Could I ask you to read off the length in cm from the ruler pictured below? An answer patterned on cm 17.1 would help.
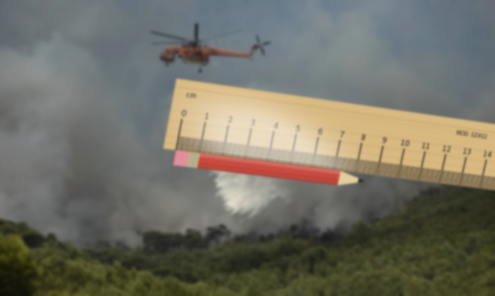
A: cm 8.5
